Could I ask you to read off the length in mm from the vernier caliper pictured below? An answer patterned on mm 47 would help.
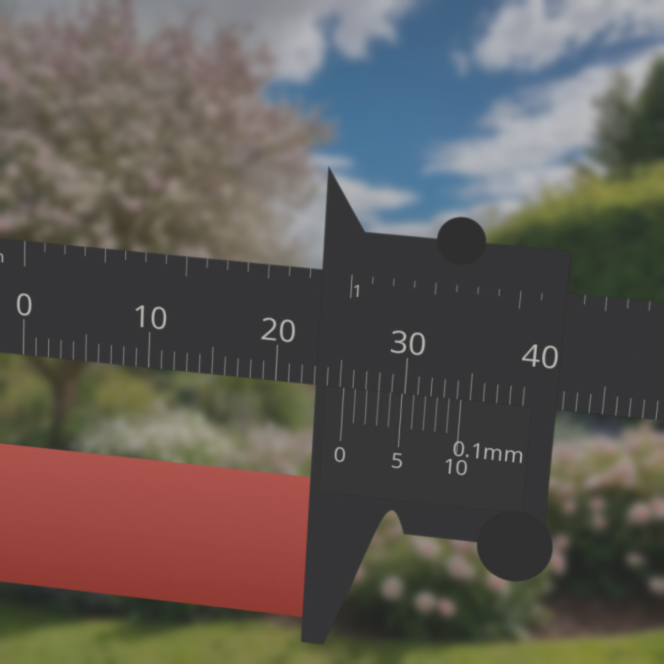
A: mm 25.3
